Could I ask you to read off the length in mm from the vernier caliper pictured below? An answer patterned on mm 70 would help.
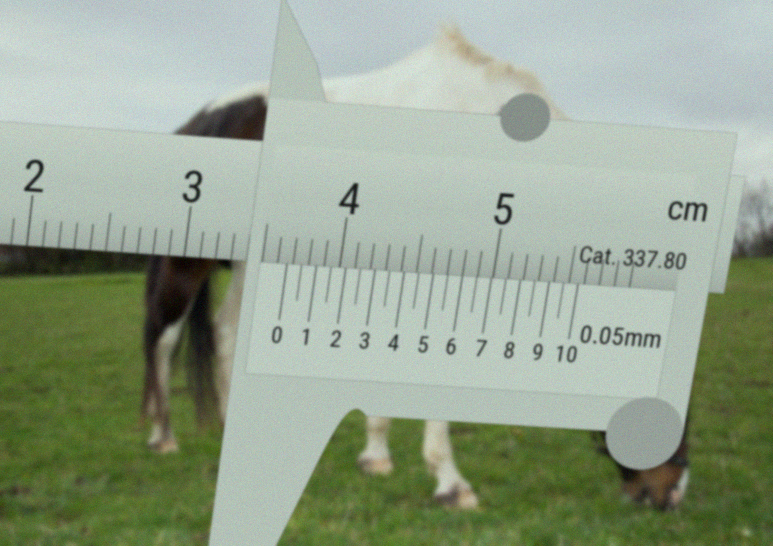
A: mm 36.6
